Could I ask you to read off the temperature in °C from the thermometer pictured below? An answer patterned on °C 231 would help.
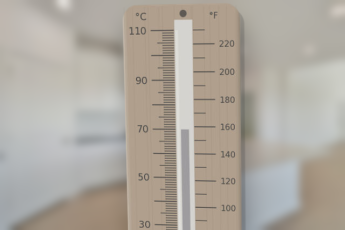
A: °C 70
